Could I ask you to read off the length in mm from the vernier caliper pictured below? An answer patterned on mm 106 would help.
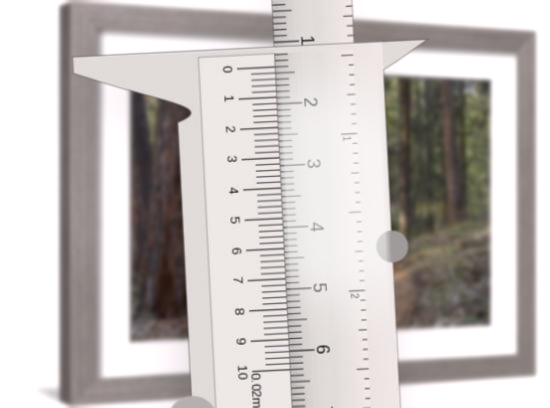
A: mm 14.0
